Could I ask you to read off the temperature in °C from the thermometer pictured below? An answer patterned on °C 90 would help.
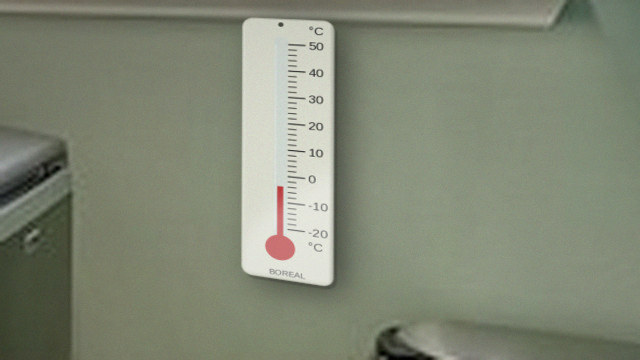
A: °C -4
